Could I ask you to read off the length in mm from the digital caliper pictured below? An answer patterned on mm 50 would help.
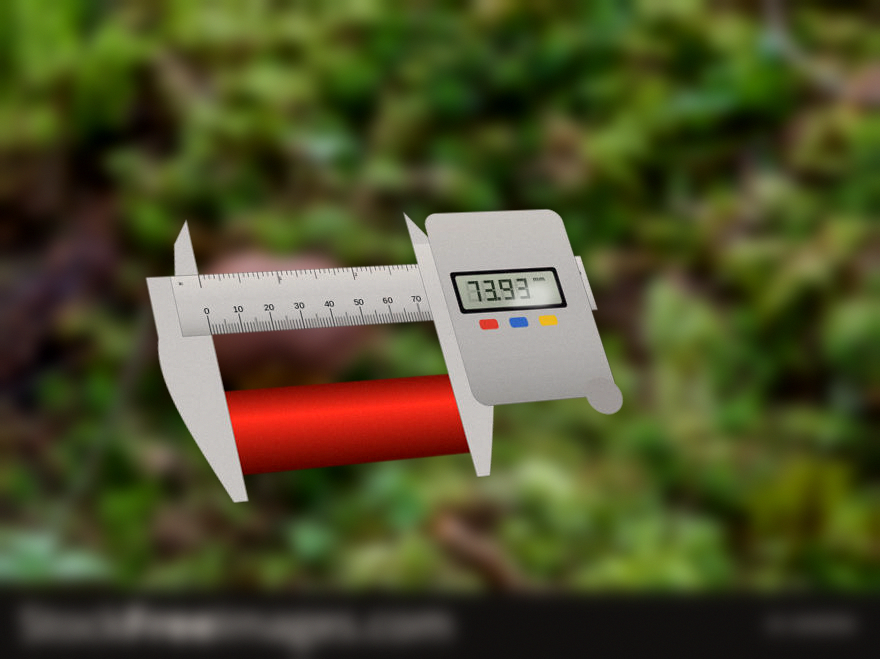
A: mm 73.93
